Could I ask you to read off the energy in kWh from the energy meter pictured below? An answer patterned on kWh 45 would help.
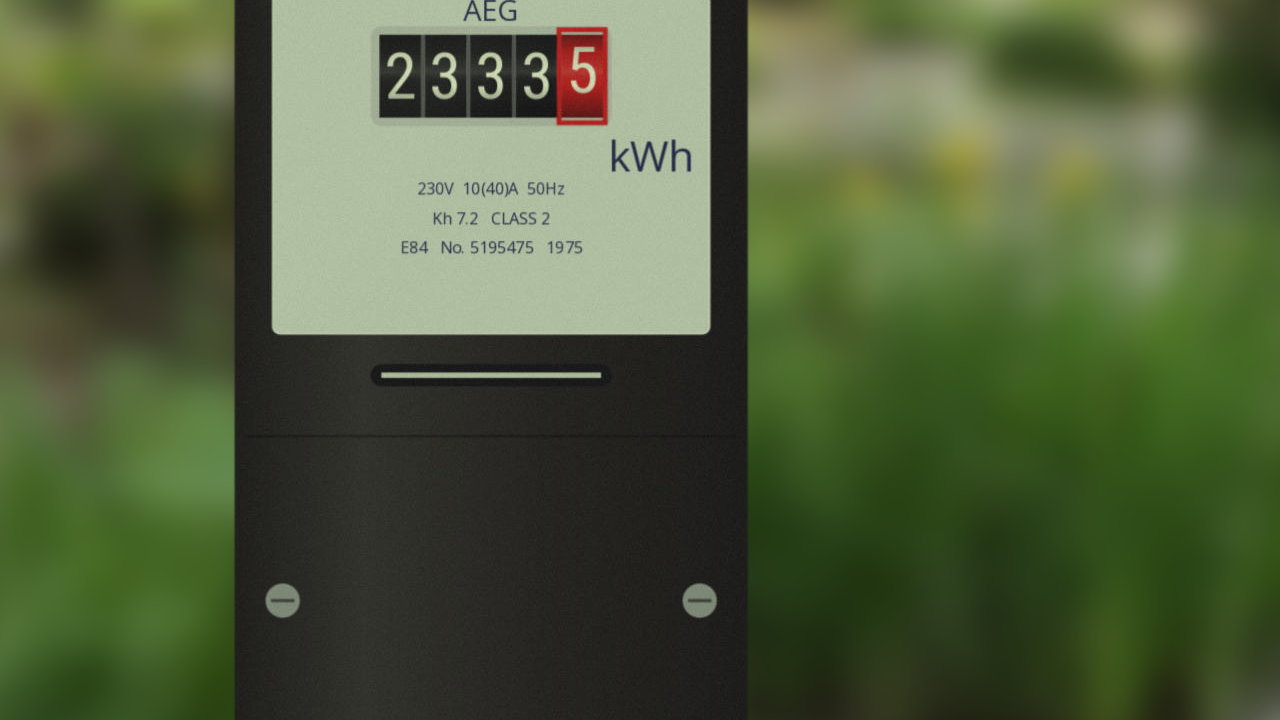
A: kWh 2333.5
